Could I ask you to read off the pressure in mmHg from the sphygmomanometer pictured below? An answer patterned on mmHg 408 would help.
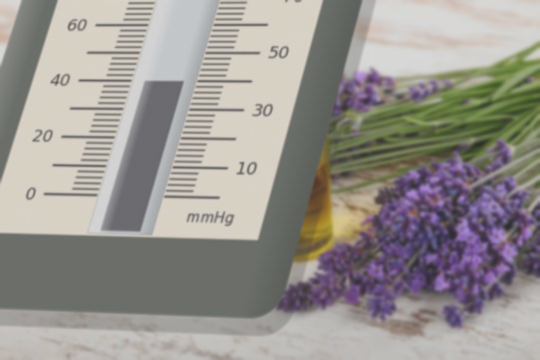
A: mmHg 40
